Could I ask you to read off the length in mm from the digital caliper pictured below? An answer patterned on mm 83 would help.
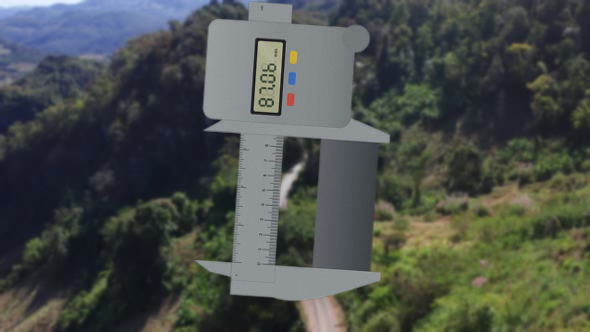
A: mm 87.06
